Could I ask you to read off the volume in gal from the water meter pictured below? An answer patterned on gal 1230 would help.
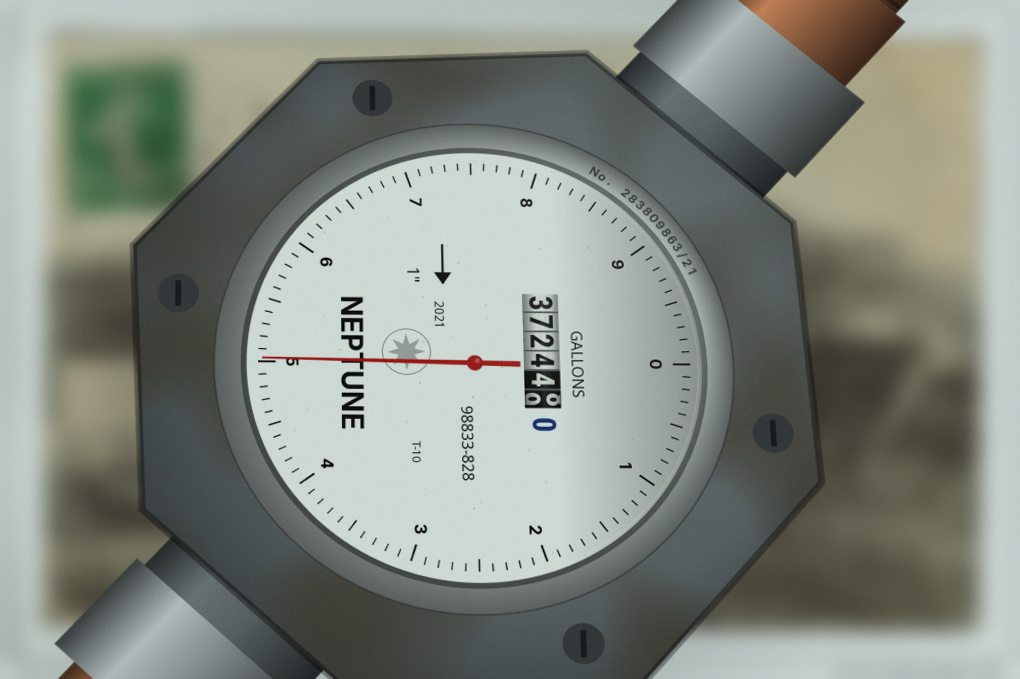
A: gal 3724485.0
